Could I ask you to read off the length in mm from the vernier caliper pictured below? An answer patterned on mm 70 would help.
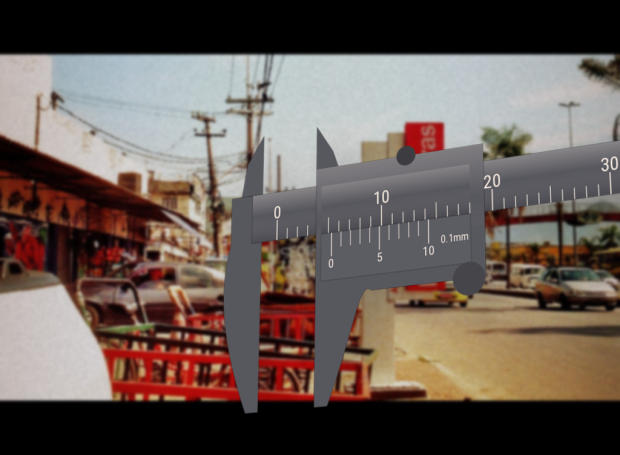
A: mm 5.3
